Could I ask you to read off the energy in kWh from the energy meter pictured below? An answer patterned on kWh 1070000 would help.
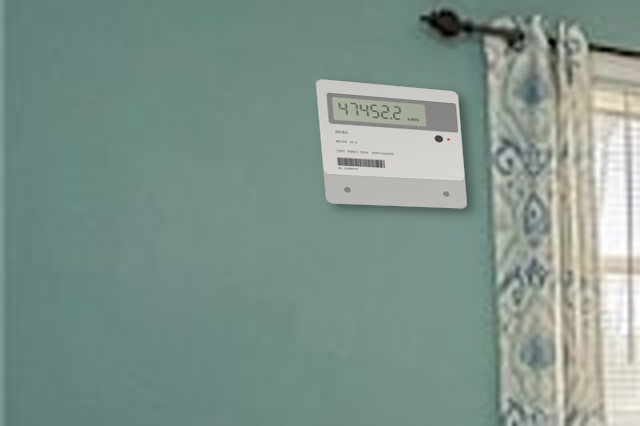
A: kWh 47452.2
